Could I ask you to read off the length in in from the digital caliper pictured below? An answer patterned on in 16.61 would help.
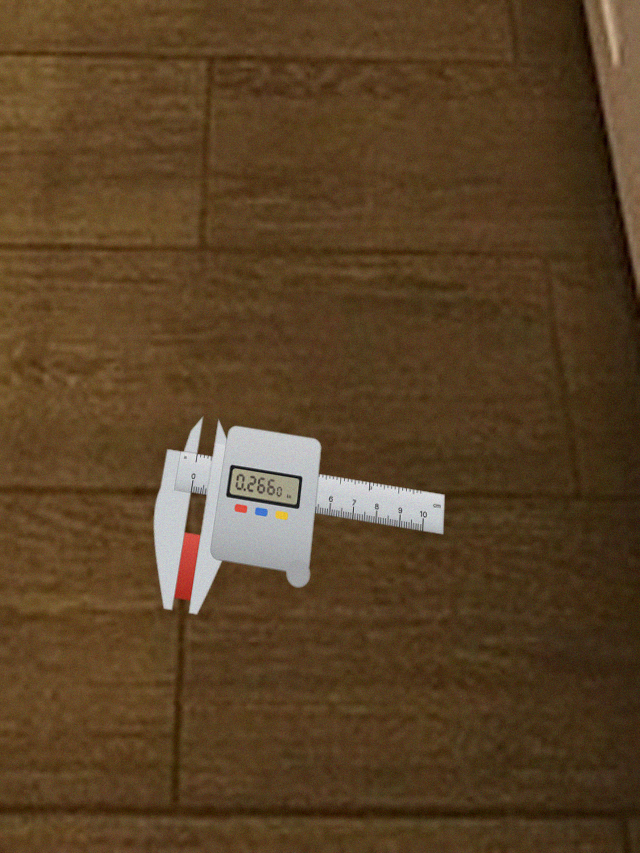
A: in 0.2660
